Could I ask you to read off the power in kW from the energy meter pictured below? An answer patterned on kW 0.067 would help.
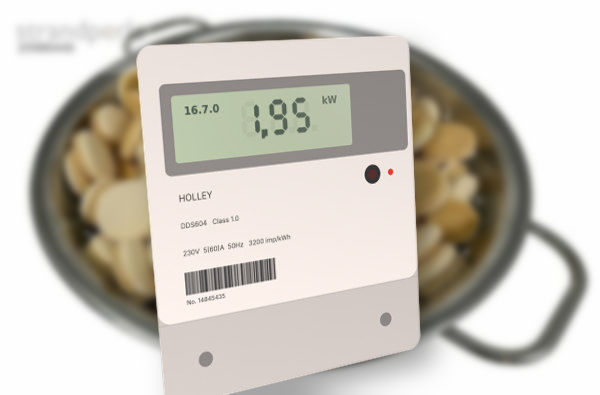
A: kW 1.95
